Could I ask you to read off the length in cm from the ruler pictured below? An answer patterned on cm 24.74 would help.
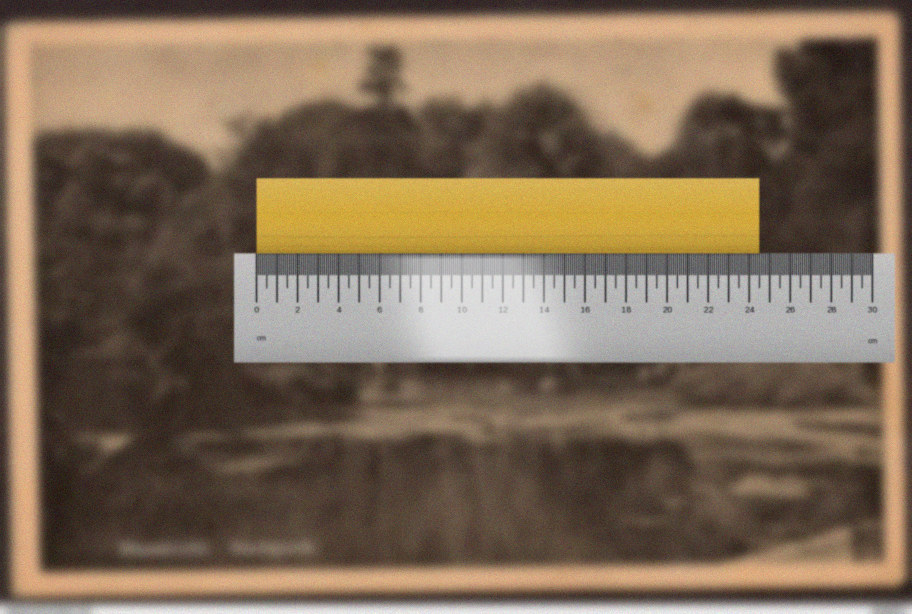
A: cm 24.5
